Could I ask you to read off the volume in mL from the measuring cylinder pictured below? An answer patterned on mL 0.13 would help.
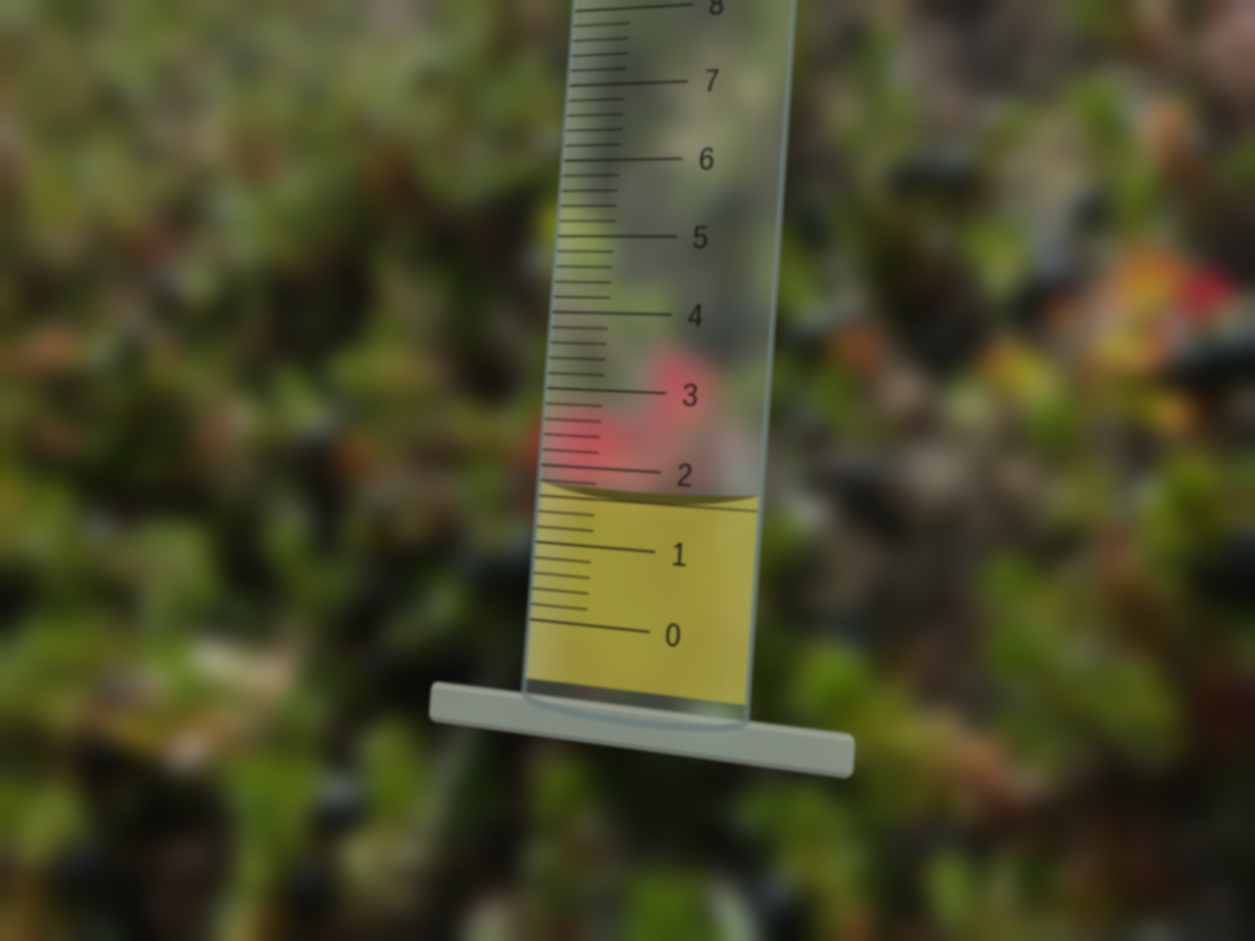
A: mL 1.6
